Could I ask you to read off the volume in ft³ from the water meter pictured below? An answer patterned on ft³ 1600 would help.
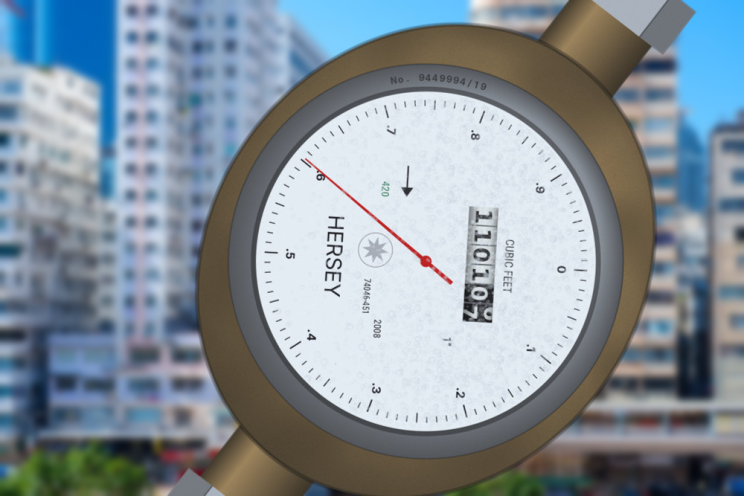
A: ft³ 110106.60
